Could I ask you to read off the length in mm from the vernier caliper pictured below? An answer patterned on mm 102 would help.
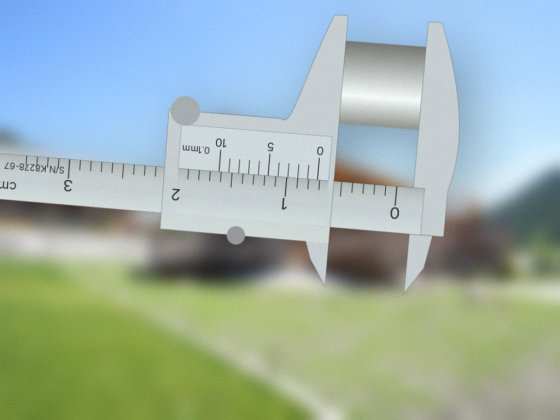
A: mm 7.2
